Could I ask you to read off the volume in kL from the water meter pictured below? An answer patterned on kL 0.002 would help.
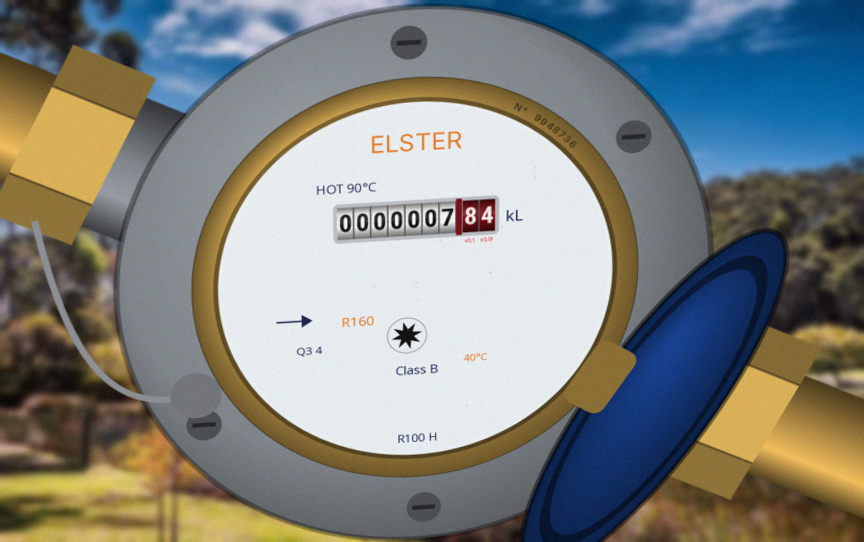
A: kL 7.84
